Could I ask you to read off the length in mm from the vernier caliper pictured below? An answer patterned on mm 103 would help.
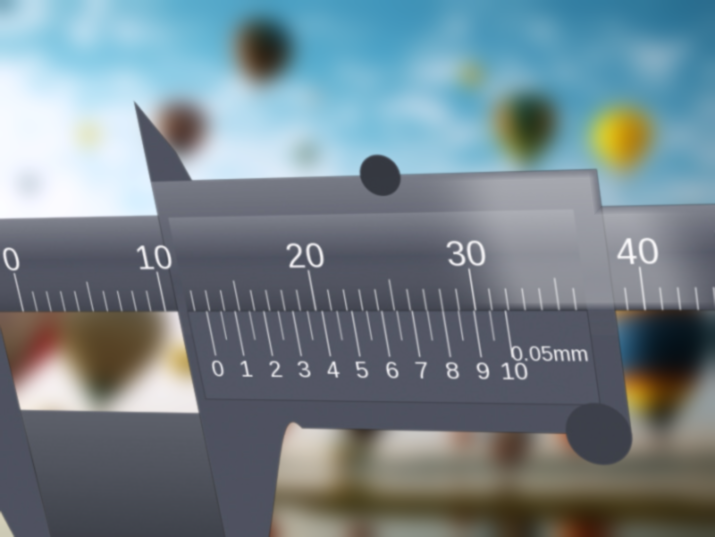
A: mm 12.8
